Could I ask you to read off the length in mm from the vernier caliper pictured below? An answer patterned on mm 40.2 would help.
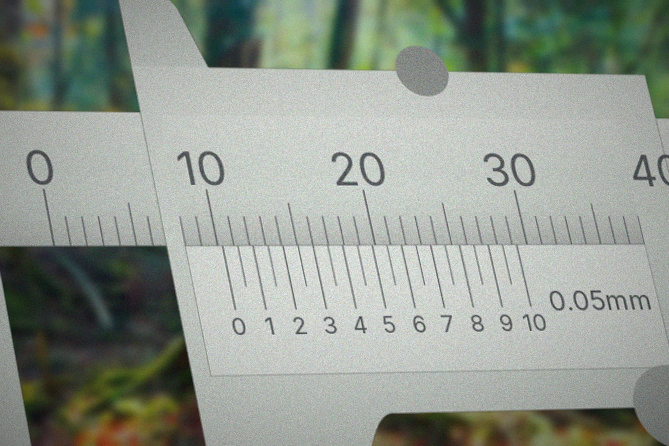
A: mm 10.3
